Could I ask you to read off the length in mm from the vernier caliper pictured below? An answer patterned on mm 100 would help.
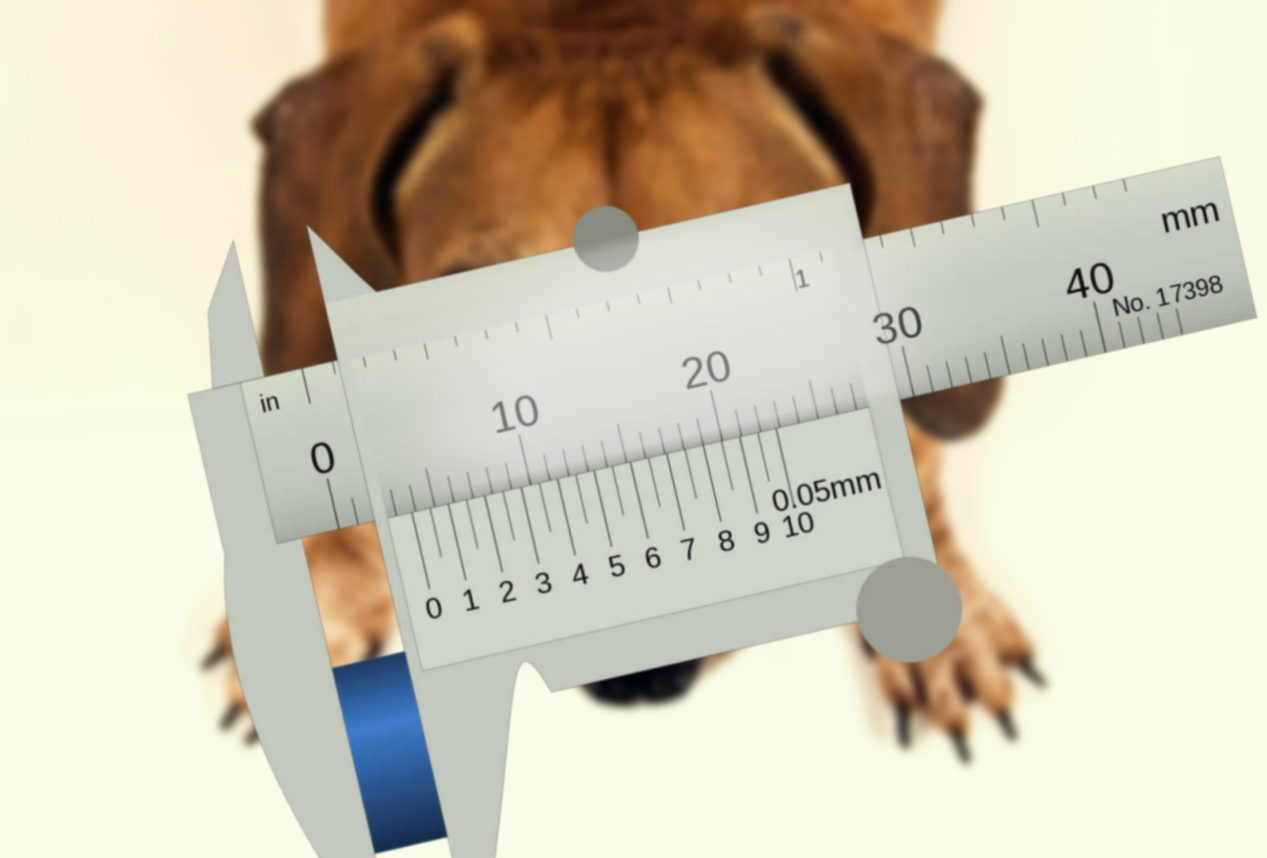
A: mm 3.8
